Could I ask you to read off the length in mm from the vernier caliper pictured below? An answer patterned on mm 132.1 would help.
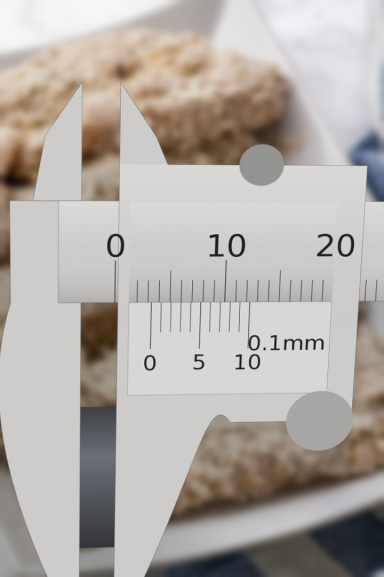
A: mm 3.3
